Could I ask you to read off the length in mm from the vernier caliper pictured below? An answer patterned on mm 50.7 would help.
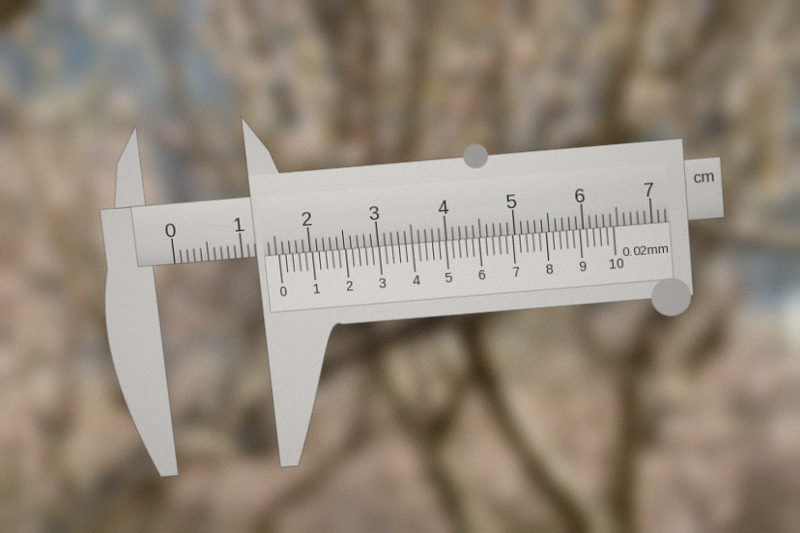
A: mm 15.4
